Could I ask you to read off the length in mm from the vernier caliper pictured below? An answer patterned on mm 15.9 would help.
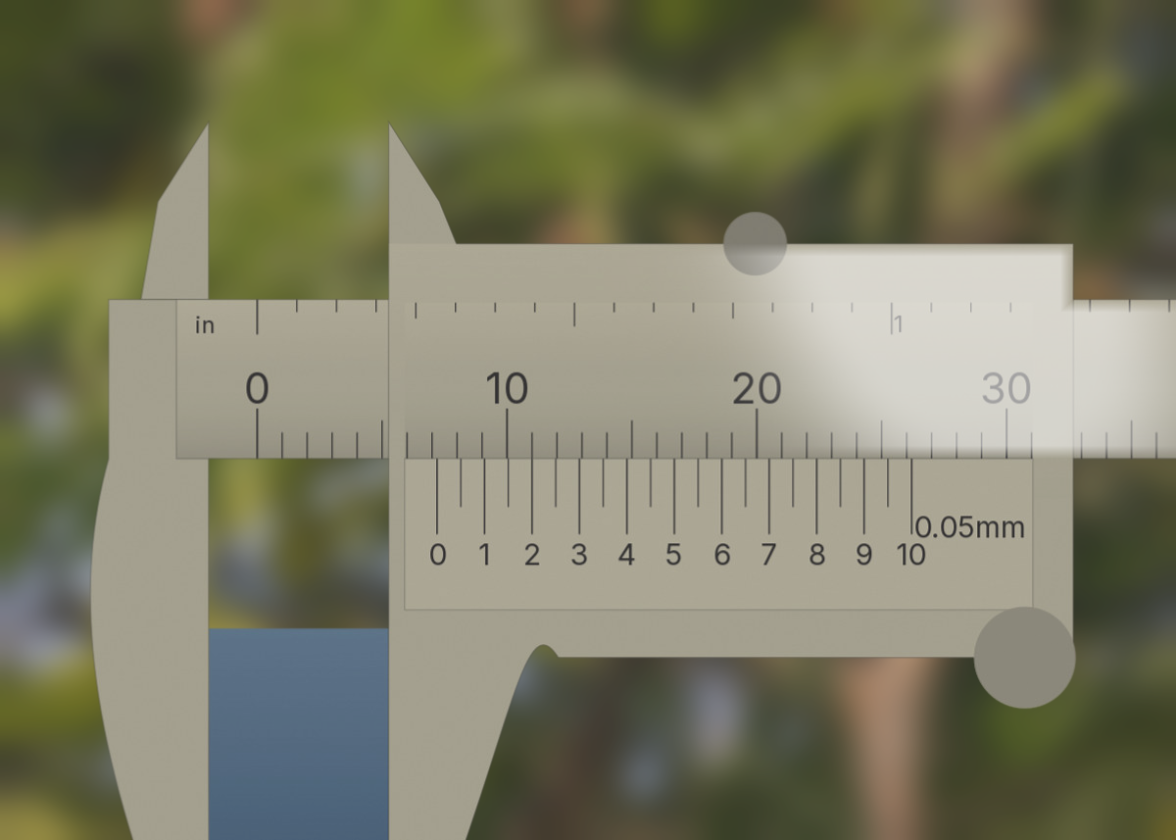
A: mm 7.20
